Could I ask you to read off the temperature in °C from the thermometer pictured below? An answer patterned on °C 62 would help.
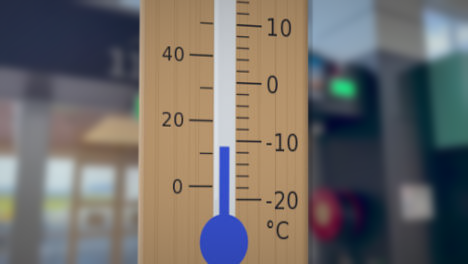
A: °C -11
